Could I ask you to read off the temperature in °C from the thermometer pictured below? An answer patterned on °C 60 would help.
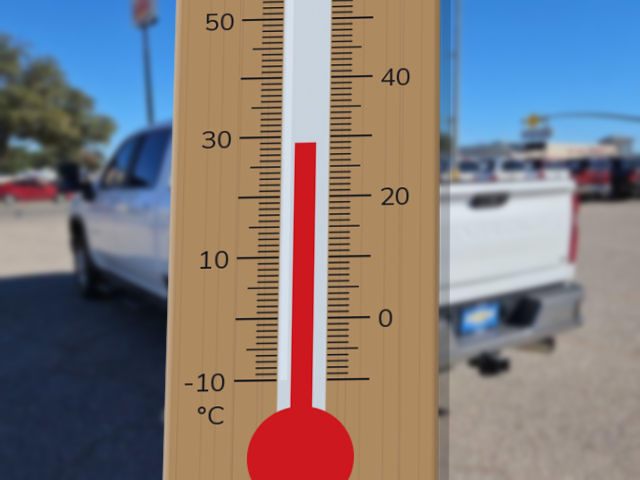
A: °C 29
